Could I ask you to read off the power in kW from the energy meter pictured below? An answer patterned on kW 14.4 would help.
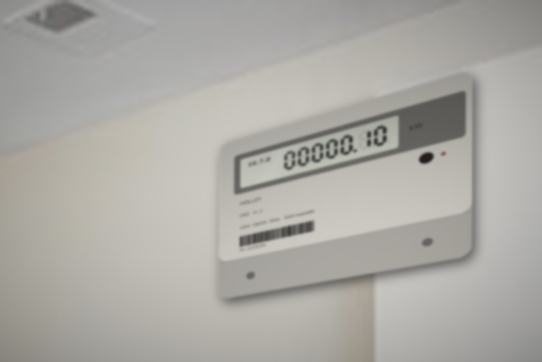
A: kW 0.10
